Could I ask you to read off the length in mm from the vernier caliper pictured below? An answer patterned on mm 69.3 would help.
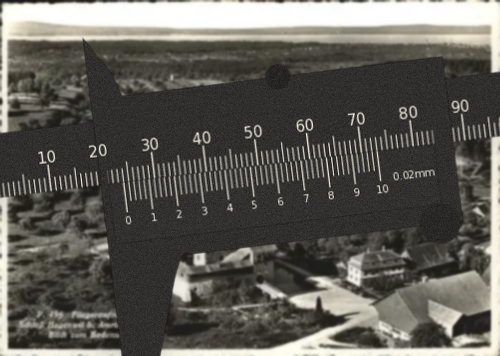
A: mm 24.0
